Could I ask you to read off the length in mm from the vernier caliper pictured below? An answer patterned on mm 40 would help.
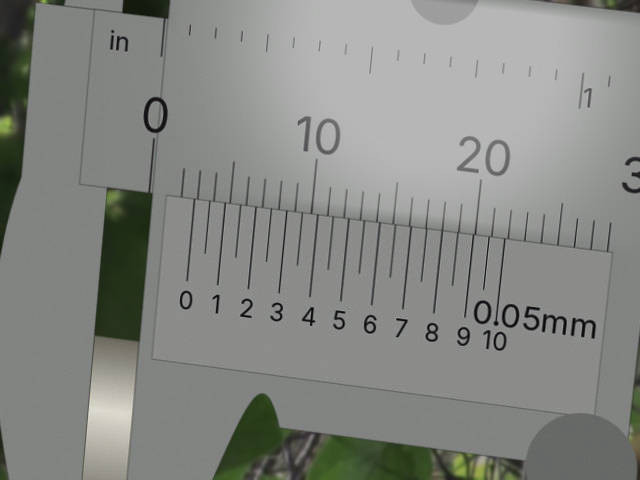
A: mm 2.8
